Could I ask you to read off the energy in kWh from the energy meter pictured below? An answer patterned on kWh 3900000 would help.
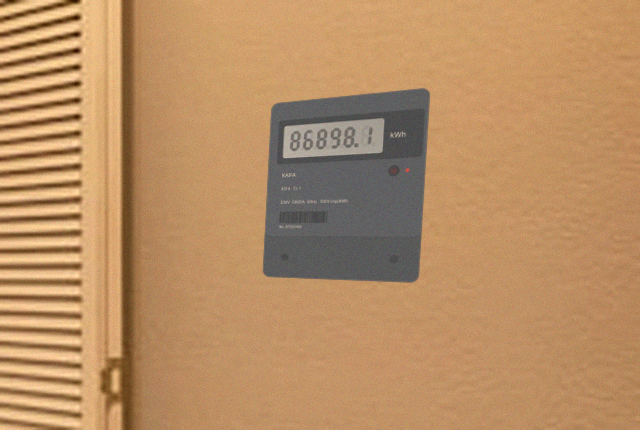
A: kWh 86898.1
